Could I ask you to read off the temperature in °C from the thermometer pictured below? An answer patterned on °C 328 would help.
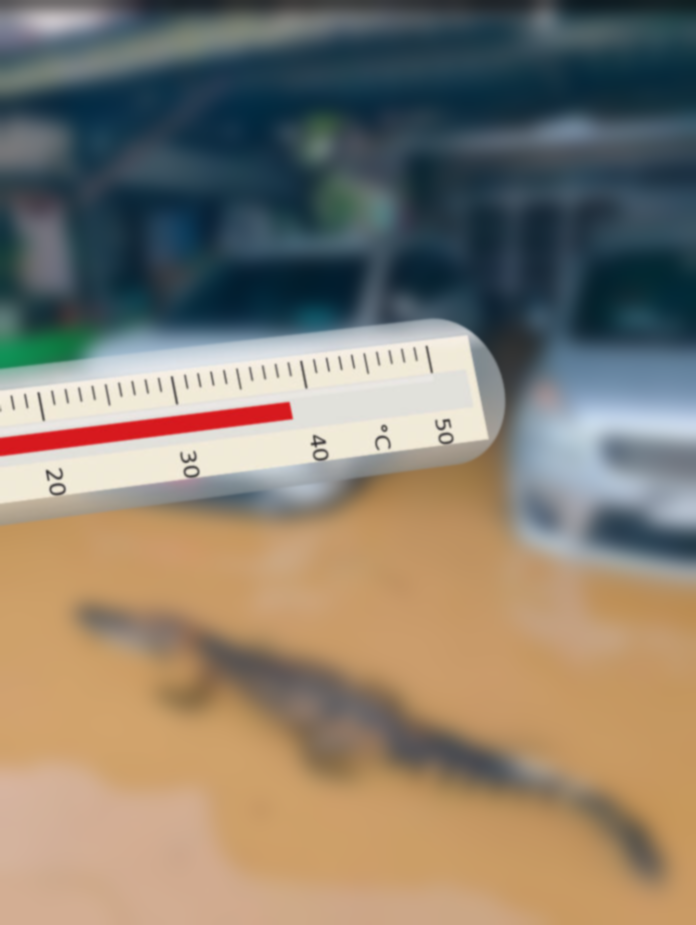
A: °C 38.5
